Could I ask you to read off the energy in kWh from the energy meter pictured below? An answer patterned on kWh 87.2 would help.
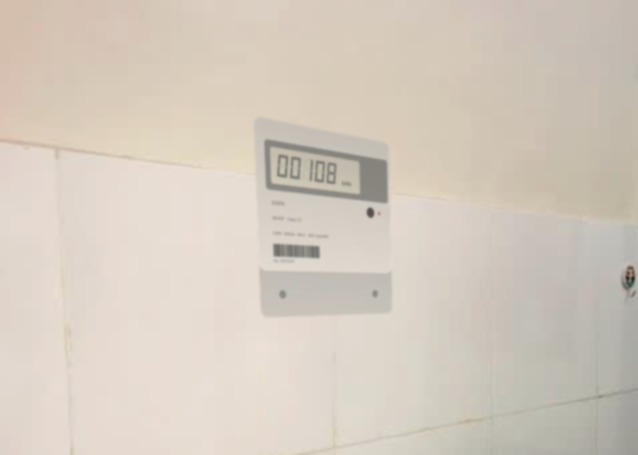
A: kWh 108
